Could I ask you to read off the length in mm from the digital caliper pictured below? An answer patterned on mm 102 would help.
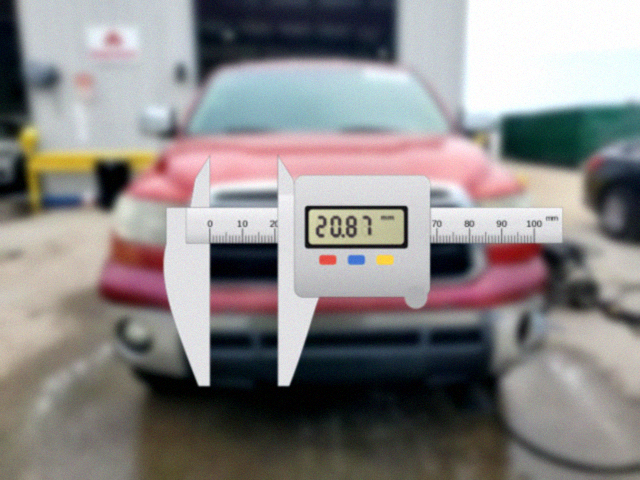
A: mm 20.87
